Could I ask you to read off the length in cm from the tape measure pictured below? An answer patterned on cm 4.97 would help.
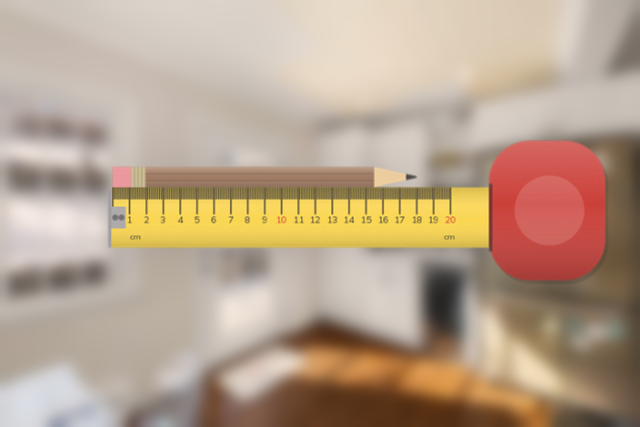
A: cm 18
